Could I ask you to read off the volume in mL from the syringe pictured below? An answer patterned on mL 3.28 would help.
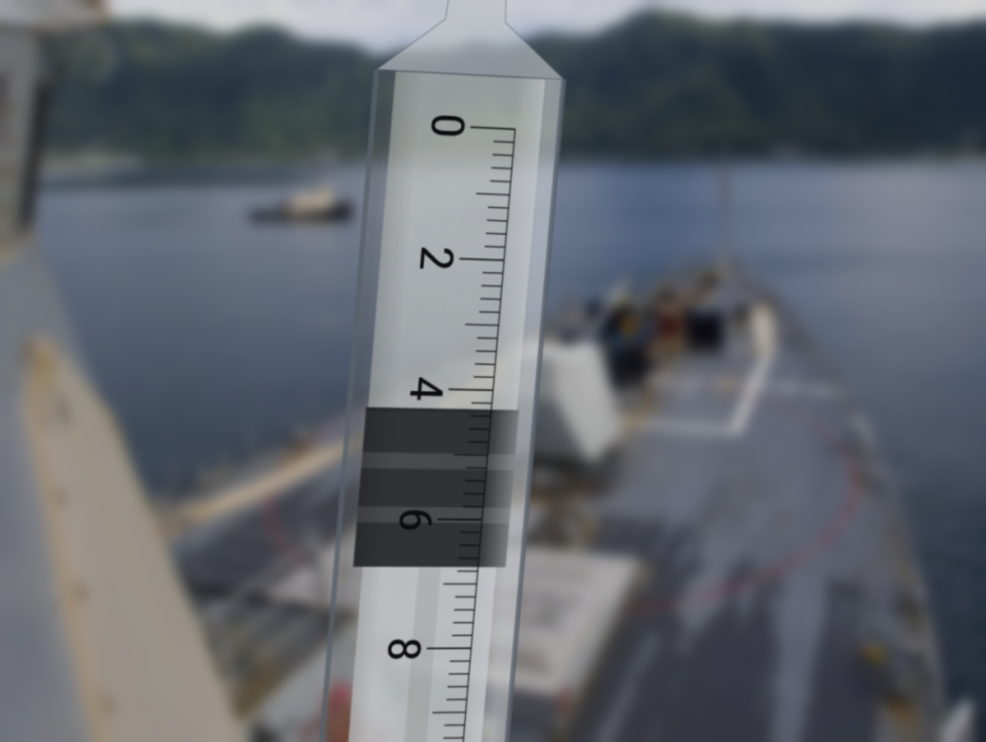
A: mL 4.3
